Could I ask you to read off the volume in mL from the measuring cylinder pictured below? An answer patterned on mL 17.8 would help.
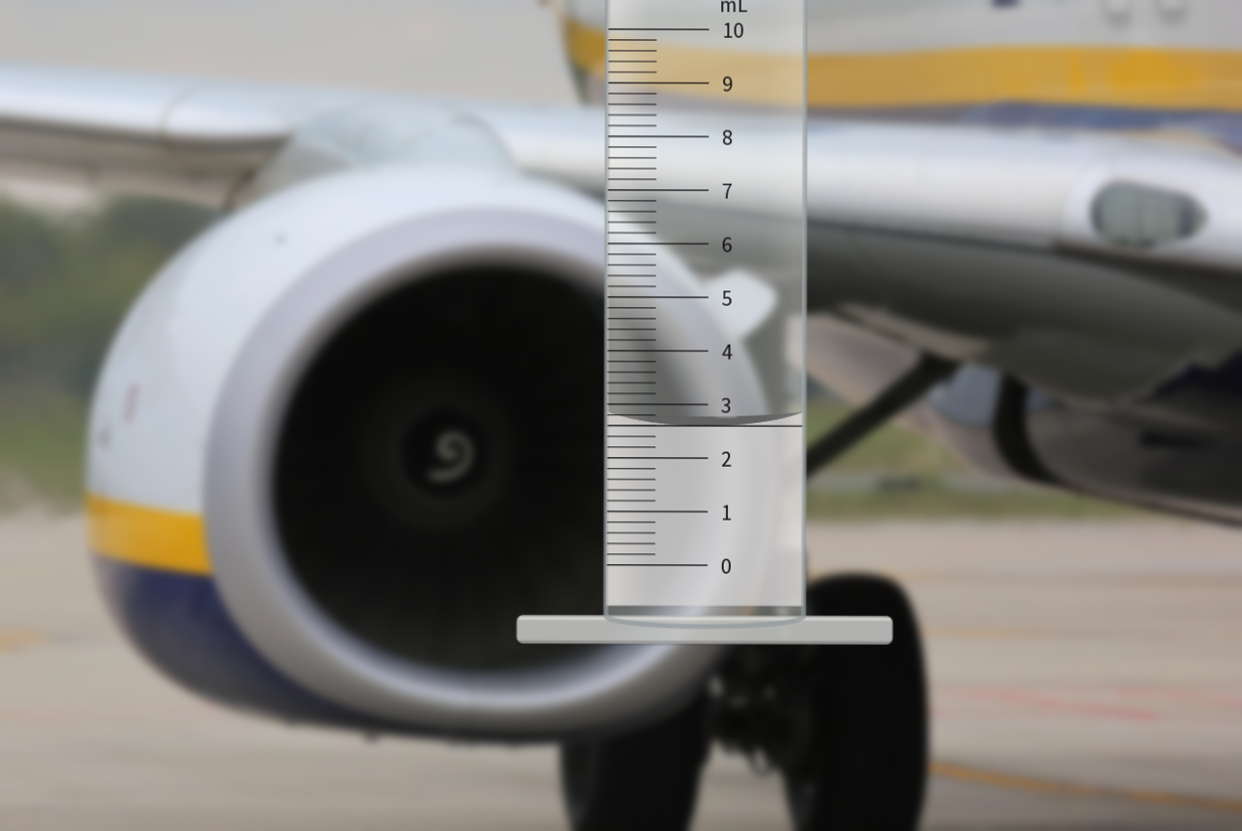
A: mL 2.6
